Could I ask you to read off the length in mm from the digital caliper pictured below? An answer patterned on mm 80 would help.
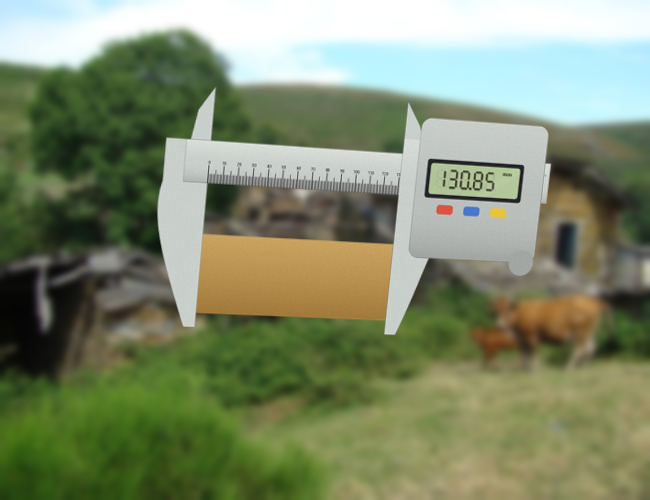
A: mm 130.85
